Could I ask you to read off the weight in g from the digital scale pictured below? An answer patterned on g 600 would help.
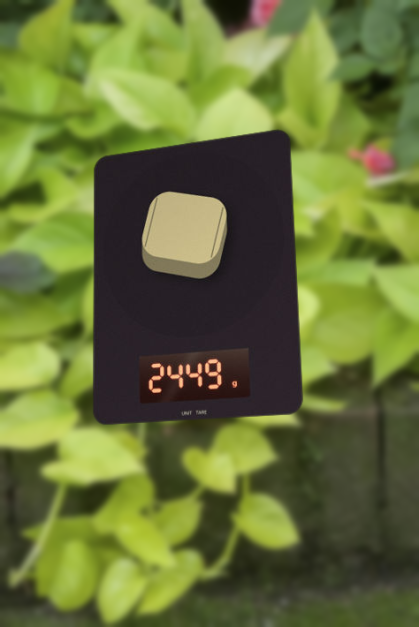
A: g 2449
